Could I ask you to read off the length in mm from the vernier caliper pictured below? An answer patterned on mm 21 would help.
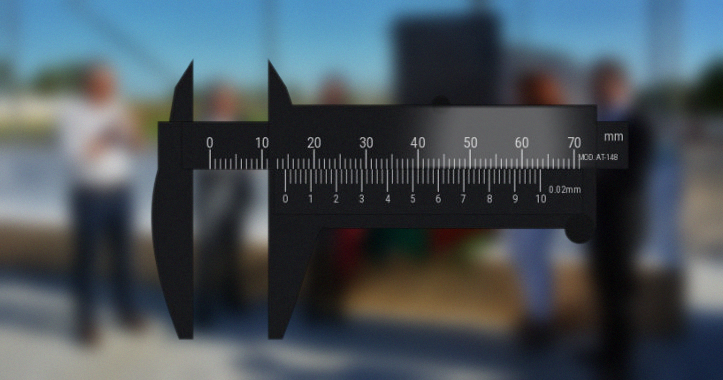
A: mm 14.5
